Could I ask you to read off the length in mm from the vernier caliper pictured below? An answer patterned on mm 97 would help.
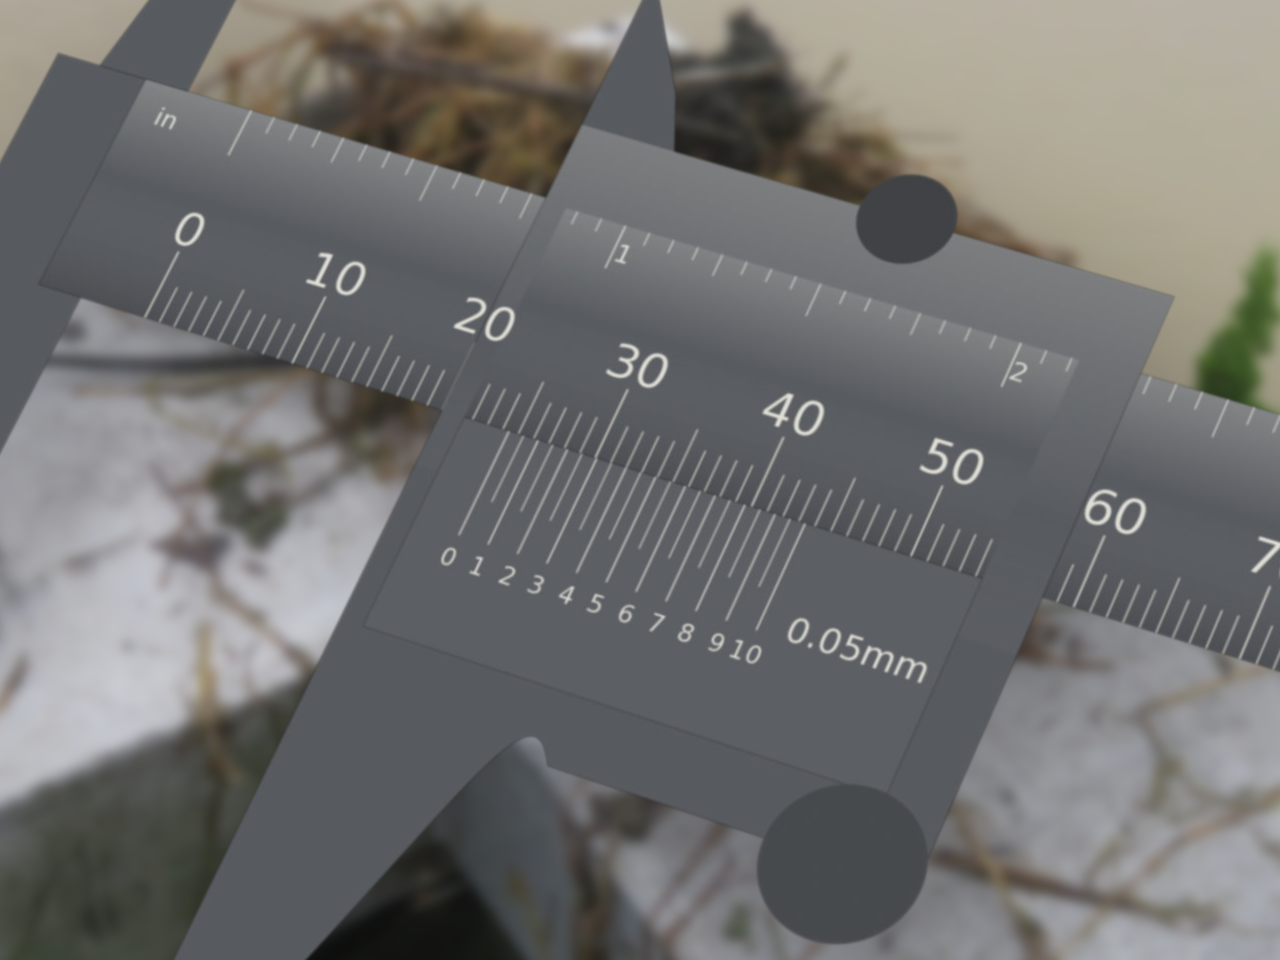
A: mm 24.4
